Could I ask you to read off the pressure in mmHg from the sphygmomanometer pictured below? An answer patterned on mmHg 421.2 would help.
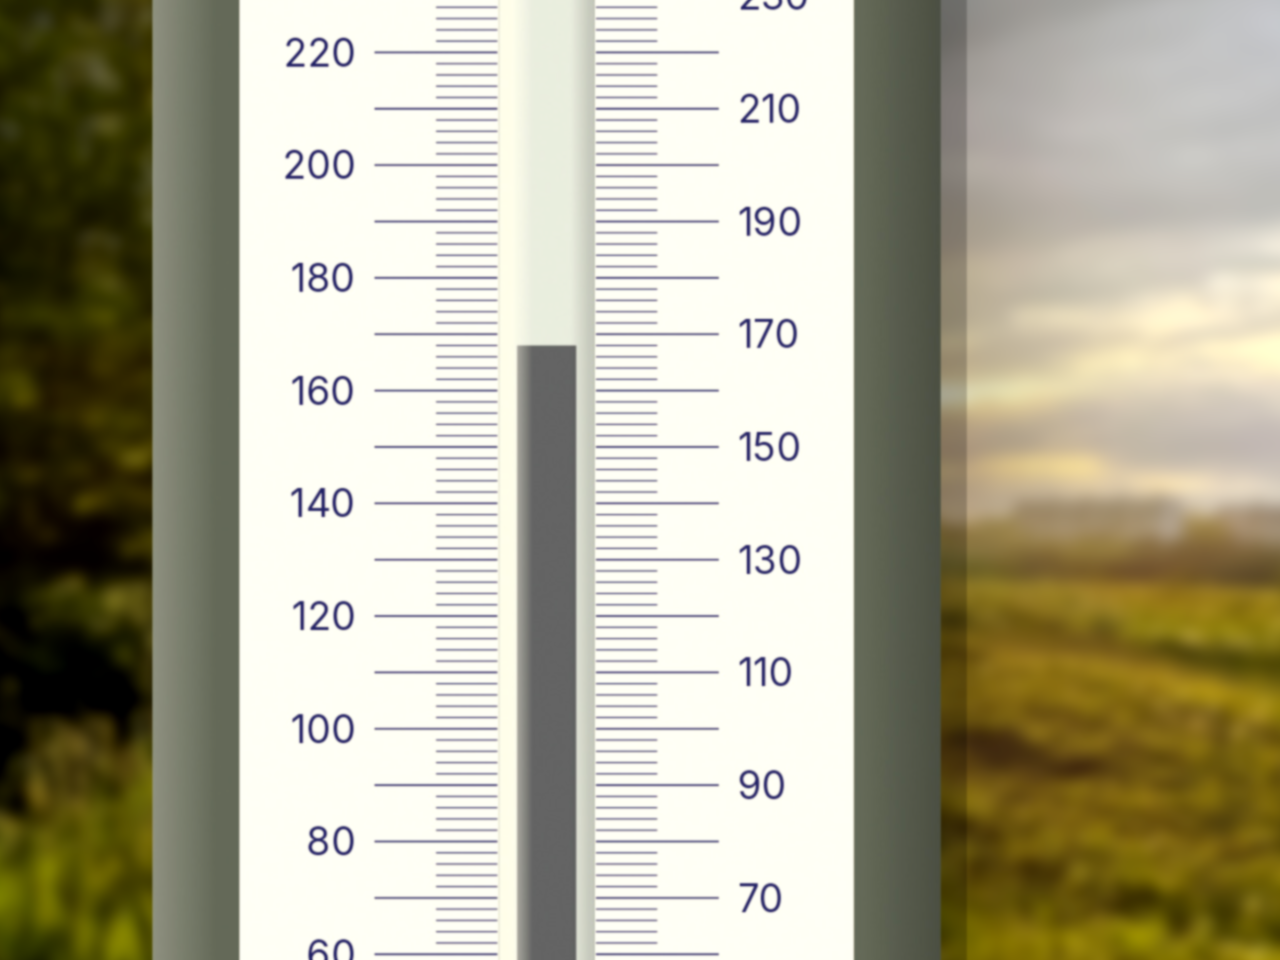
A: mmHg 168
